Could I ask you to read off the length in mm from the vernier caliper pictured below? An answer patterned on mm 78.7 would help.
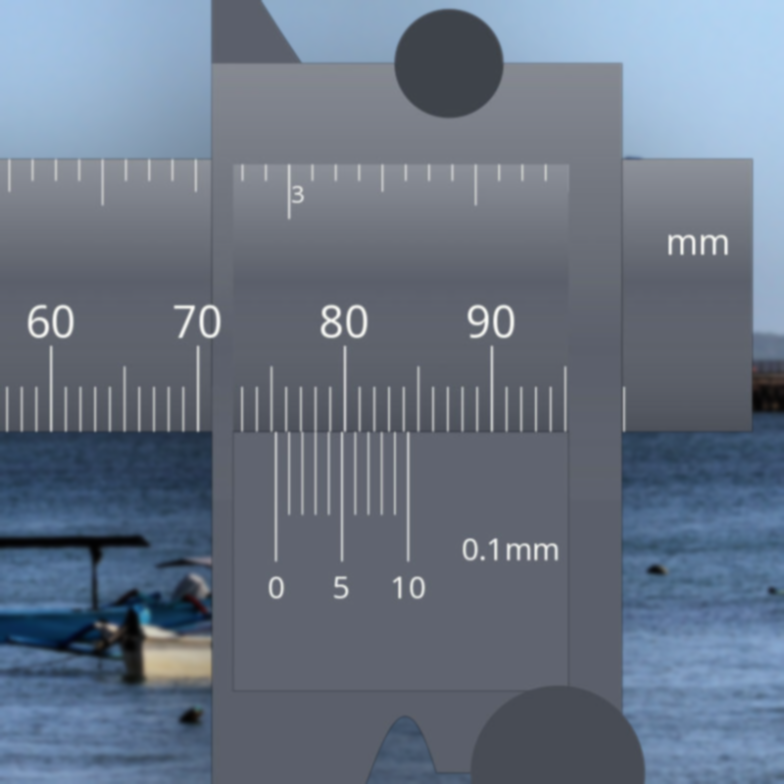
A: mm 75.3
